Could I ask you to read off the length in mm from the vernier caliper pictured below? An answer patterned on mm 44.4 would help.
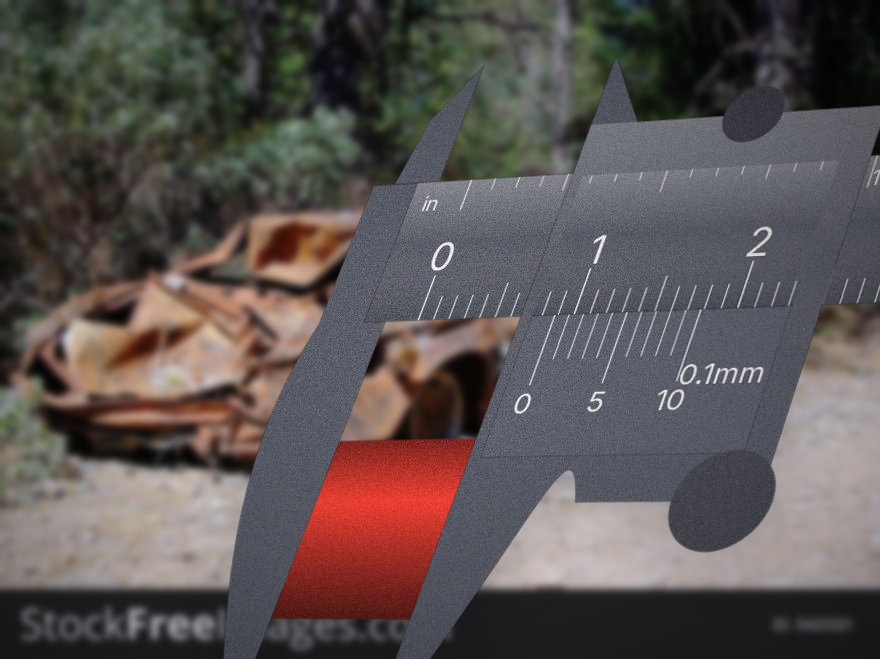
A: mm 8.8
